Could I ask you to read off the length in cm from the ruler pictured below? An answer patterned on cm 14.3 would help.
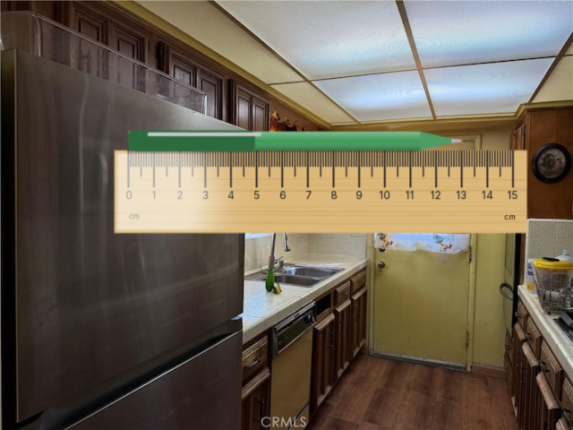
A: cm 13
